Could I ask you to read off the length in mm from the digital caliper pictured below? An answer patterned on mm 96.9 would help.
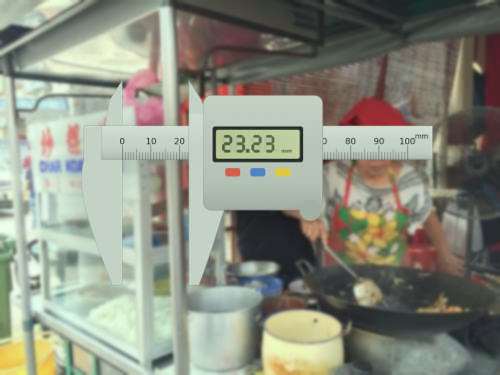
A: mm 23.23
